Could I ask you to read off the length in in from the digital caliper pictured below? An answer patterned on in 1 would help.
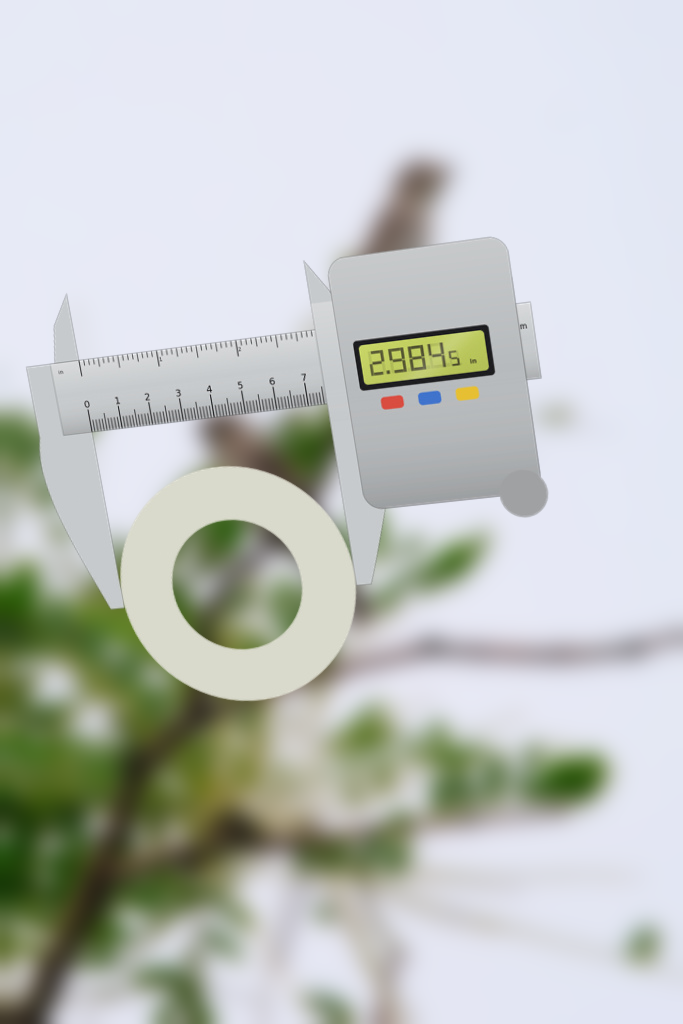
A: in 2.9845
